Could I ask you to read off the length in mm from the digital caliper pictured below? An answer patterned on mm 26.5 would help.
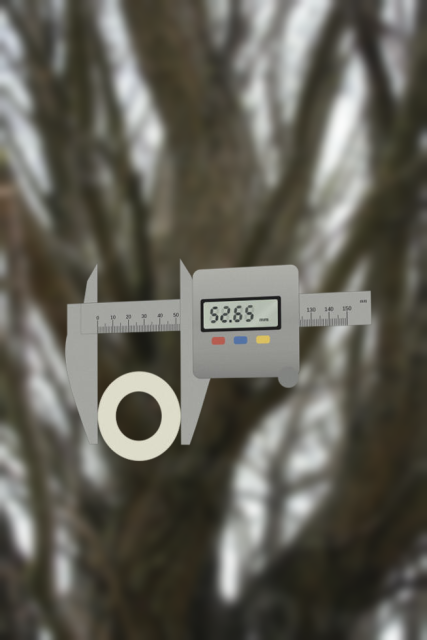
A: mm 52.65
